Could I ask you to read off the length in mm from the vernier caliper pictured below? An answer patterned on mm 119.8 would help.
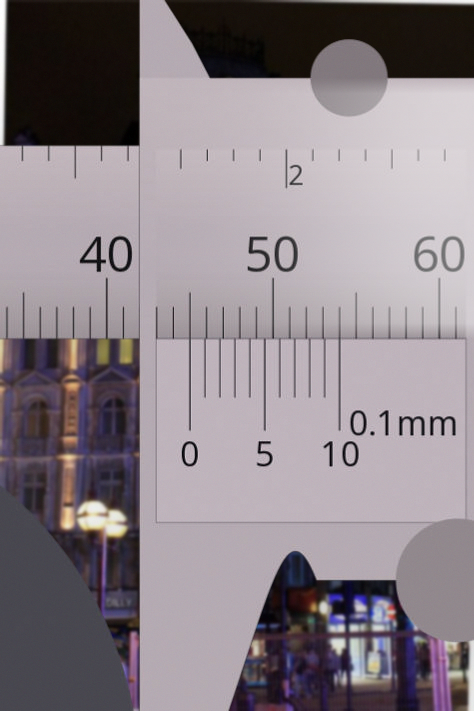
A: mm 45.0
